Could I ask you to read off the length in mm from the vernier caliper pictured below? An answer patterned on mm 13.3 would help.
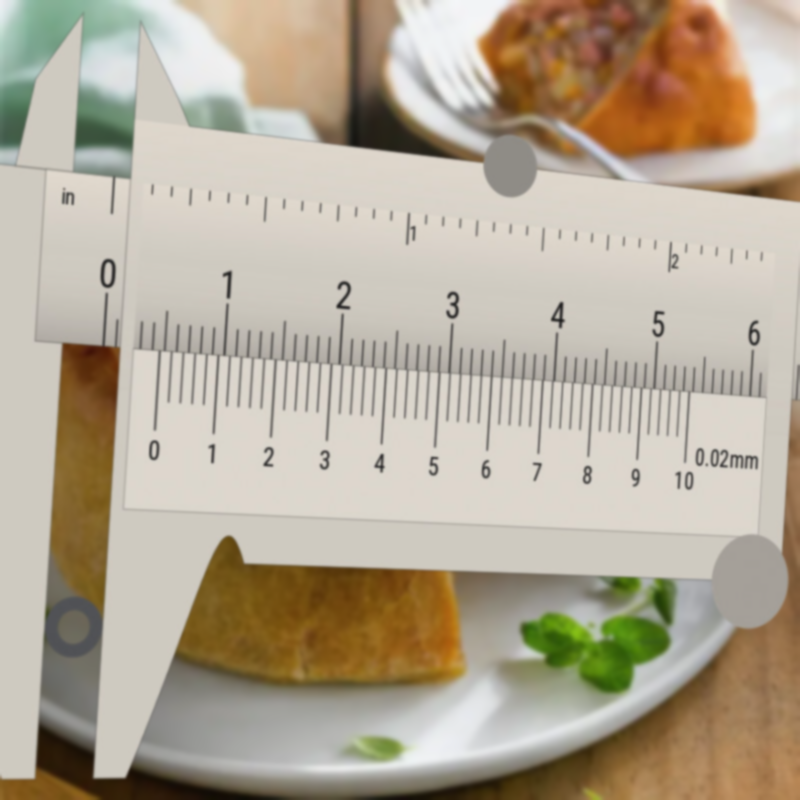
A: mm 4.6
